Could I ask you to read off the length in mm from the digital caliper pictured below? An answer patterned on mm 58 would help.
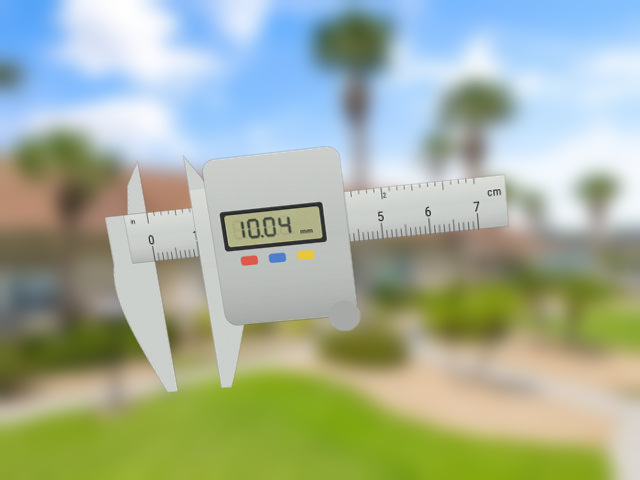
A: mm 10.04
